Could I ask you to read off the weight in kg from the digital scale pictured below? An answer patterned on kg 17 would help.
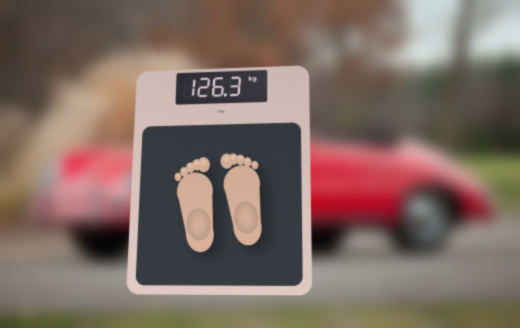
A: kg 126.3
